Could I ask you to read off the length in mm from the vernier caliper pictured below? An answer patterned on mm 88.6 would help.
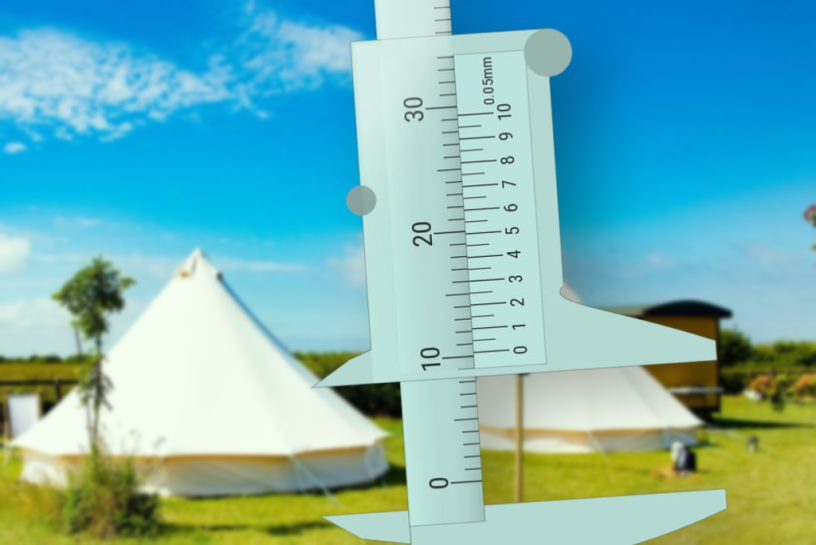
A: mm 10.3
